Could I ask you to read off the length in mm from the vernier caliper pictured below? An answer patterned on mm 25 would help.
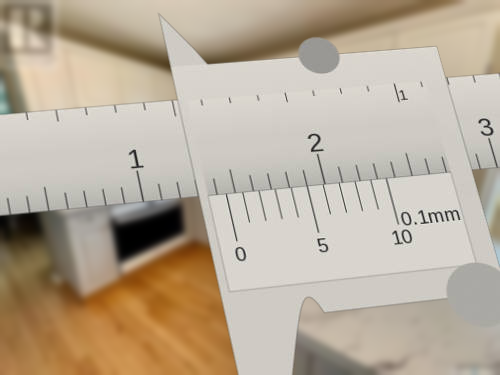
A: mm 14.5
